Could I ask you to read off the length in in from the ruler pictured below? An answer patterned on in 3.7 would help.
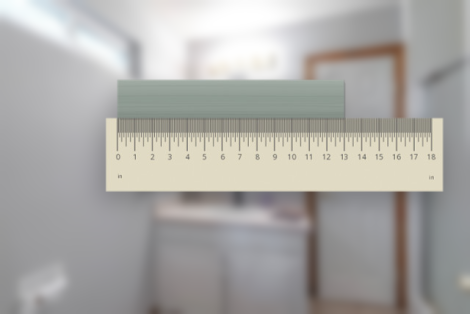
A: in 13
